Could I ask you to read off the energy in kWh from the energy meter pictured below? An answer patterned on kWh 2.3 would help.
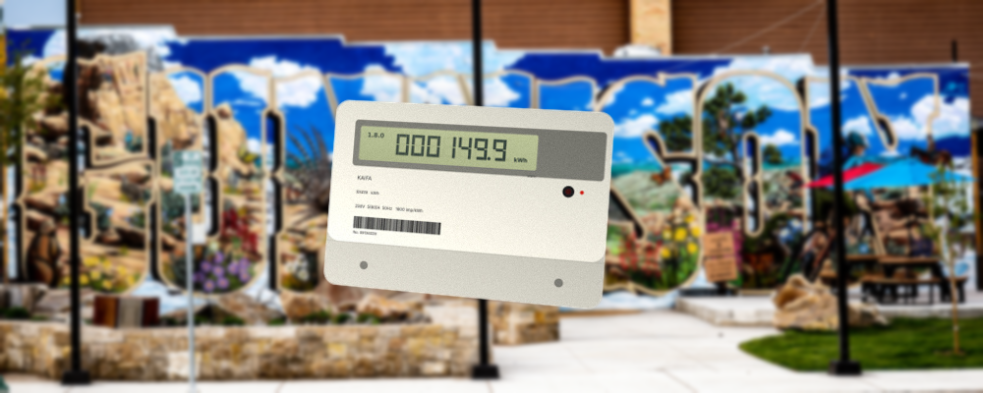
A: kWh 149.9
